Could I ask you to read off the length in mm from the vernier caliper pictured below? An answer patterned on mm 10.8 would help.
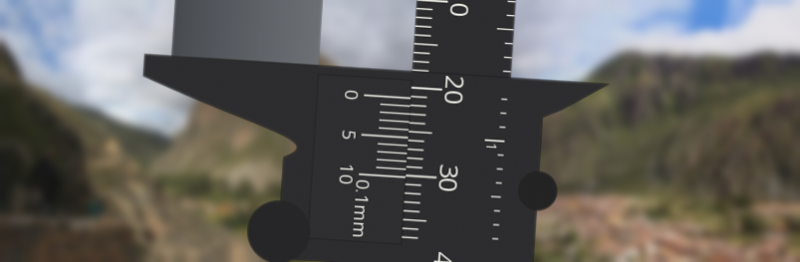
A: mm 21.2
